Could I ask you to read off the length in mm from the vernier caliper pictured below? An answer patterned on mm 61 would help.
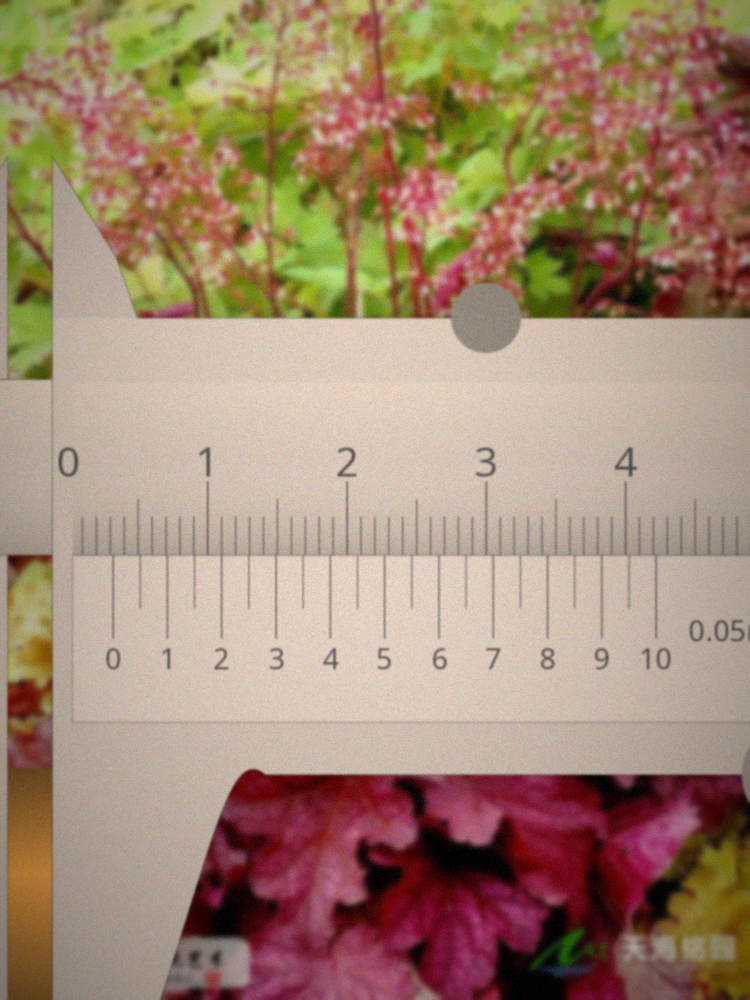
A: mm 3.2
